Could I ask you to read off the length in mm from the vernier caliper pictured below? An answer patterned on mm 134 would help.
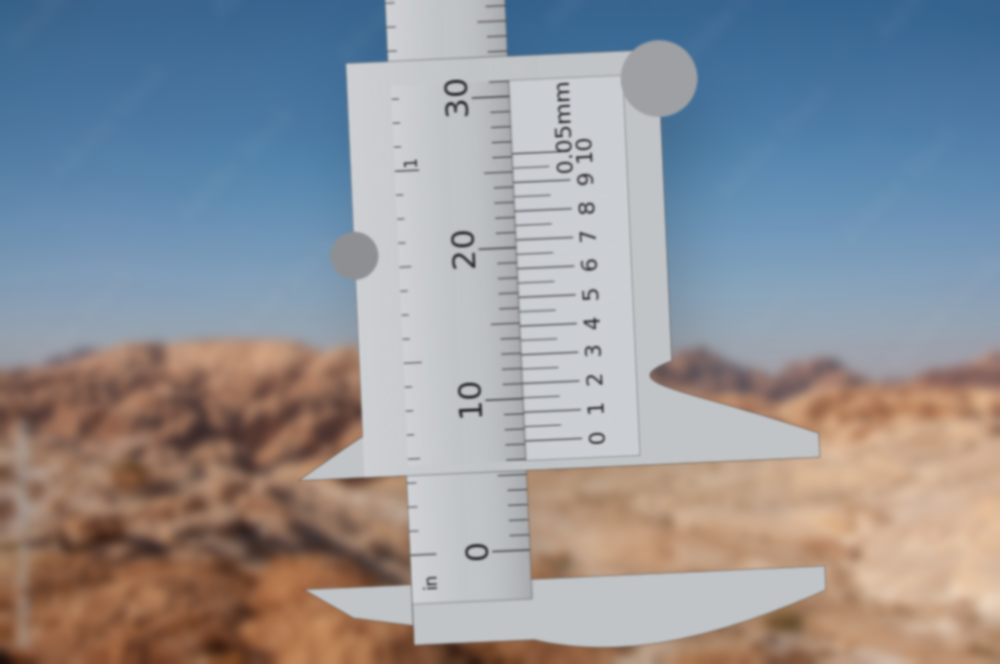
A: mm 7.2
